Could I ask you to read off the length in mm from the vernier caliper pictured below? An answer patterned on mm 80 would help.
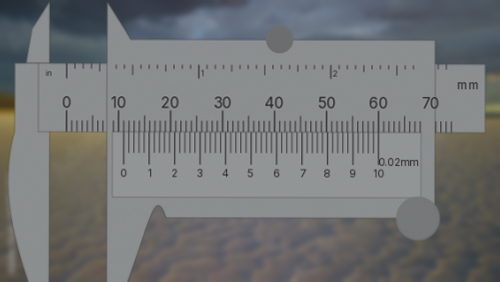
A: mm 11.0
